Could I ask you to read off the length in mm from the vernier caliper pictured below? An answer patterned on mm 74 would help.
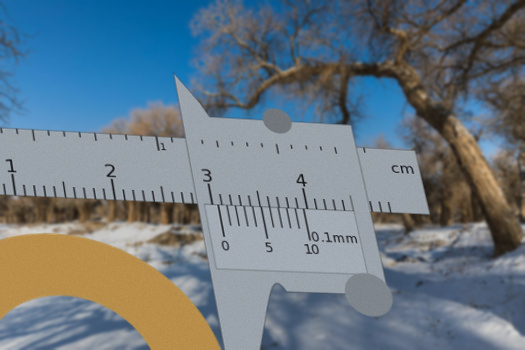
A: mm 30.6
